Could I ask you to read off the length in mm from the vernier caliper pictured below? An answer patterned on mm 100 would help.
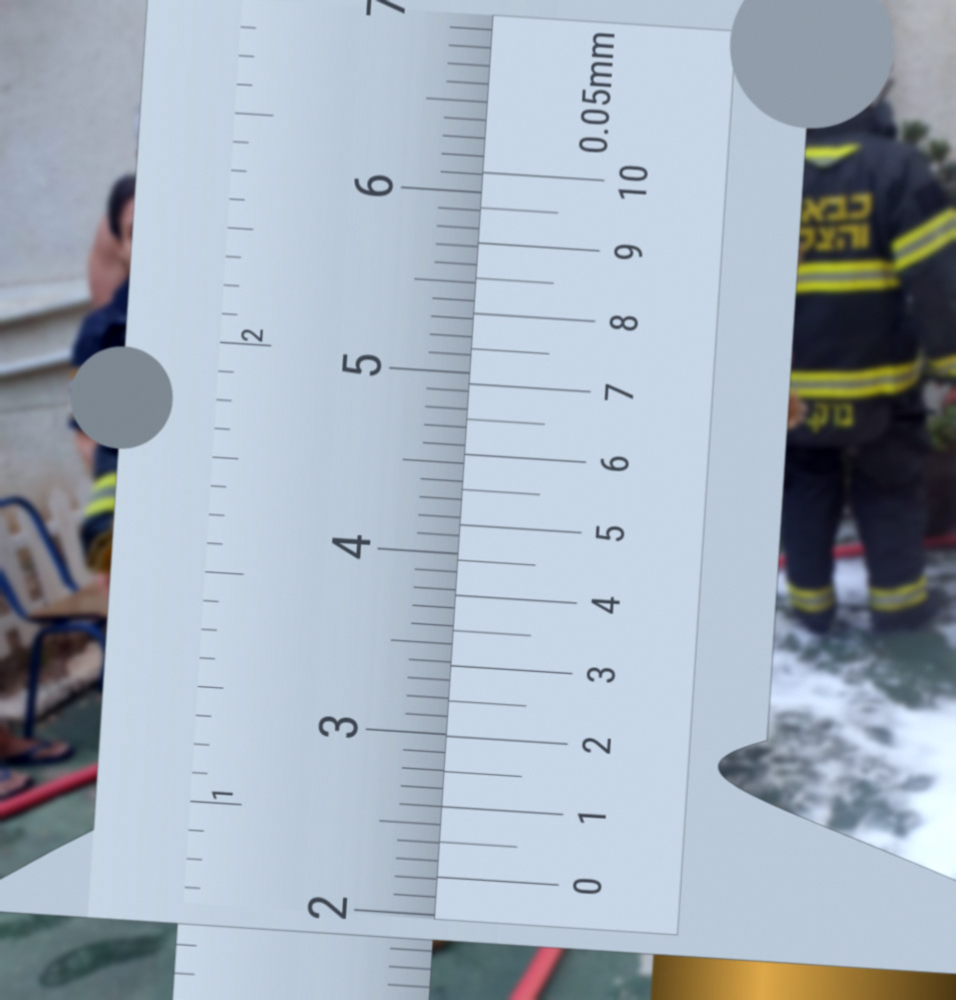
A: mm 22.1
